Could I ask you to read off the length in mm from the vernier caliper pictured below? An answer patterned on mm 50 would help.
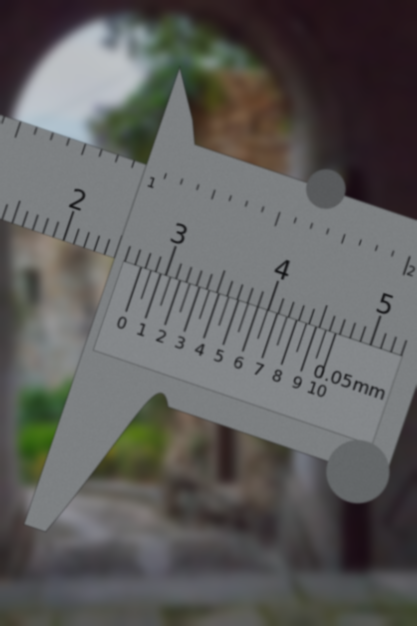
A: mm 27.6
